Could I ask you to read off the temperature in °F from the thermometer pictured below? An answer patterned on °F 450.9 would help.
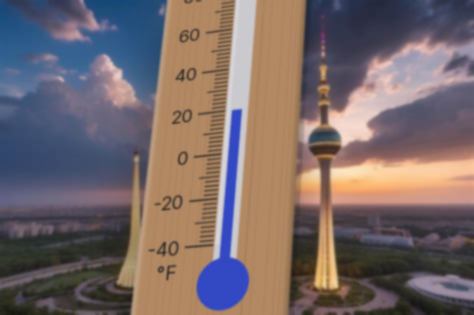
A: °F 20
